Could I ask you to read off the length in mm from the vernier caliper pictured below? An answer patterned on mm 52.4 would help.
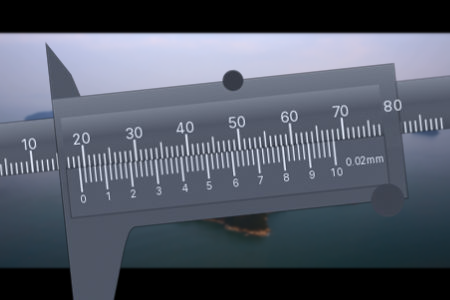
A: mm 19.0
